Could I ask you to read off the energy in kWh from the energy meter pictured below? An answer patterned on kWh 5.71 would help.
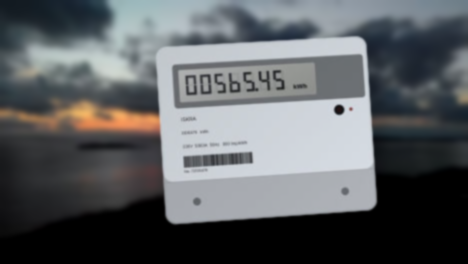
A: kWh 565.45
